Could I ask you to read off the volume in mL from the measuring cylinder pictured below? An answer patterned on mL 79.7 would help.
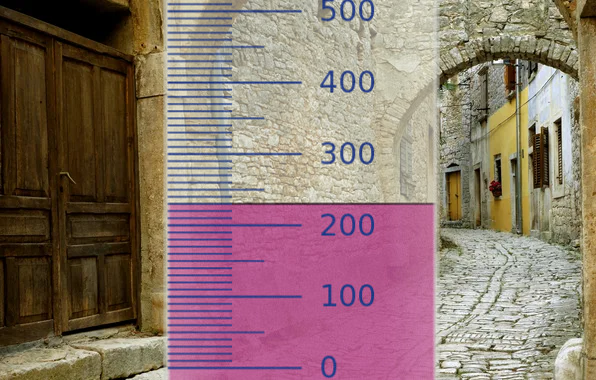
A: mL 230
